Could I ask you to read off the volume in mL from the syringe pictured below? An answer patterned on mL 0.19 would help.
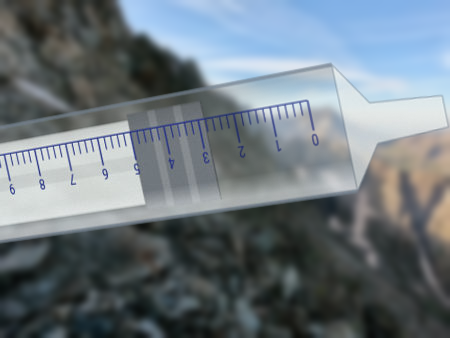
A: mL 2.8
